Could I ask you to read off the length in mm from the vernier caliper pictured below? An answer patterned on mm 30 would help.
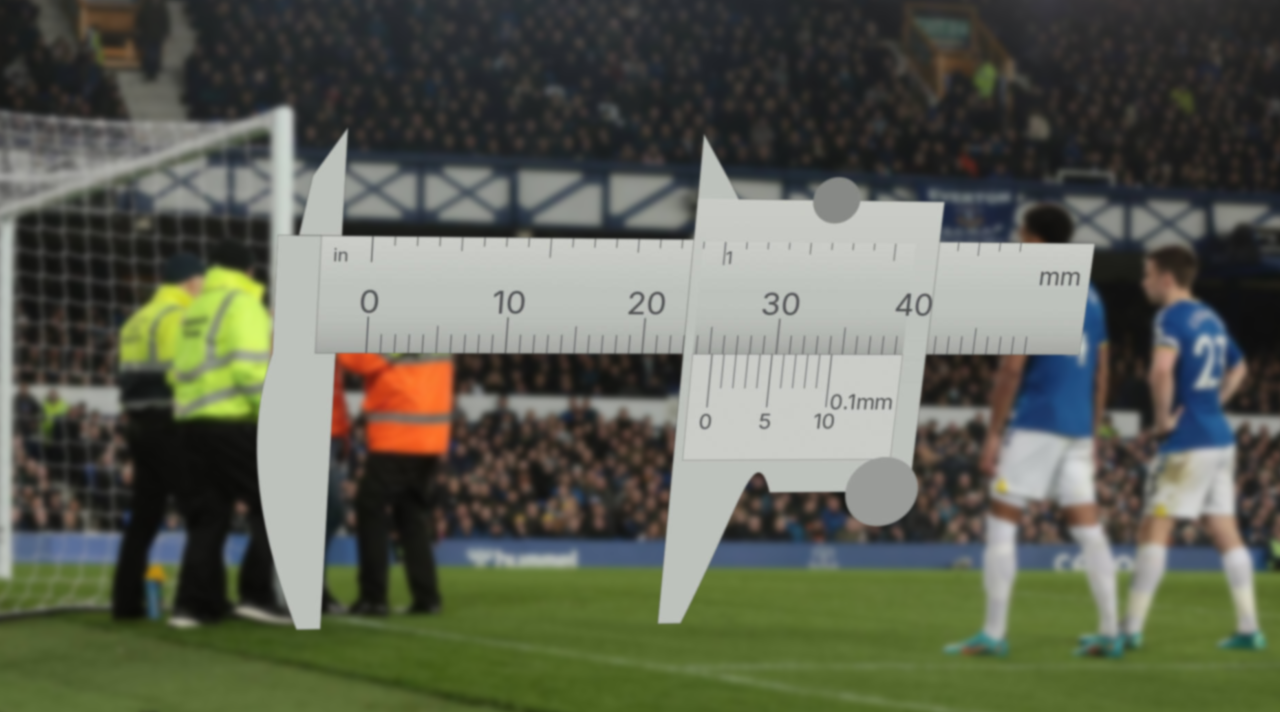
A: mm 25.2
